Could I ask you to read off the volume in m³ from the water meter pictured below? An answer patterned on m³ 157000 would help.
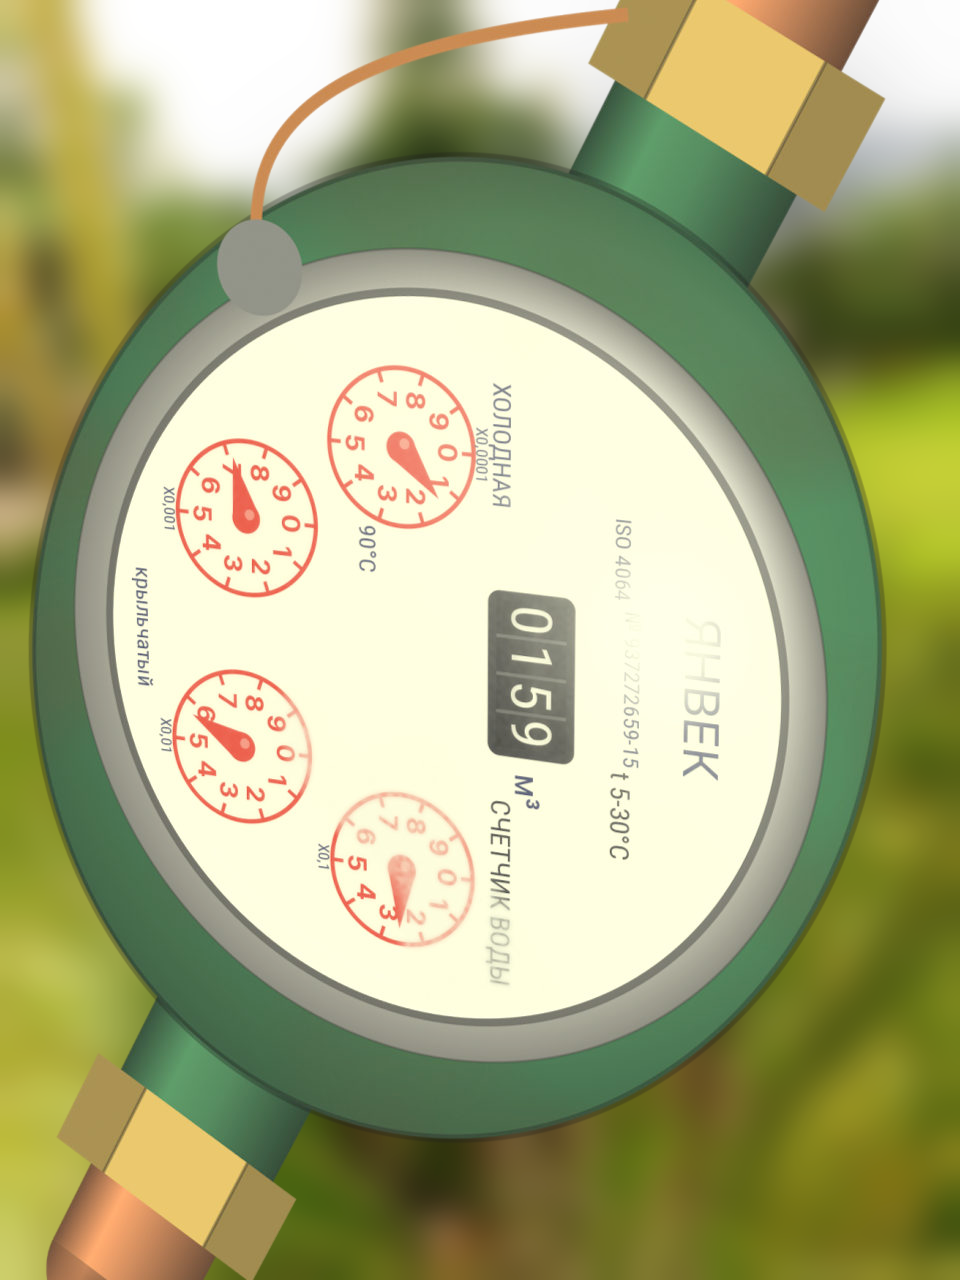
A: m³ 159.2571
